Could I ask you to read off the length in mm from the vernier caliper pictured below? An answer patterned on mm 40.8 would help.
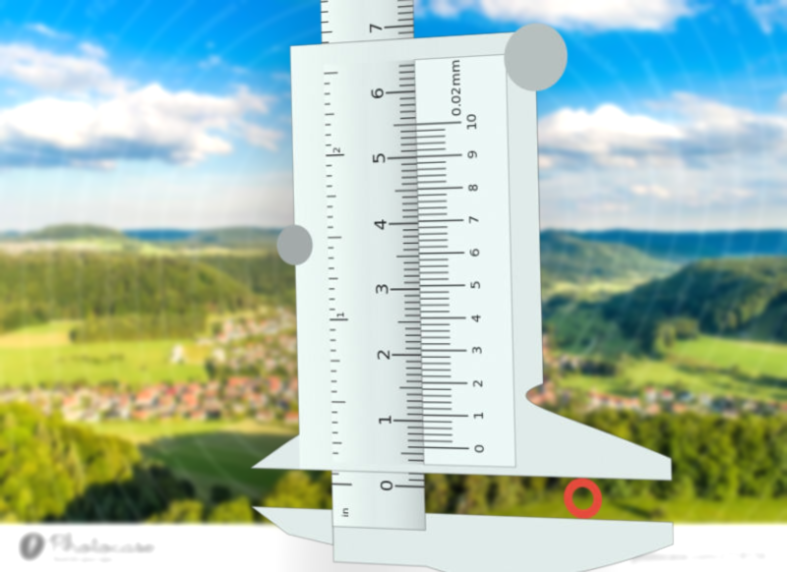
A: mm 6.0
